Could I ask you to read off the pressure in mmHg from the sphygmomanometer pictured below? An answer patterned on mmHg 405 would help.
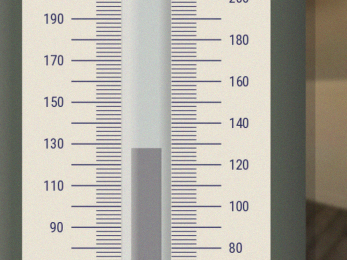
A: mmHg 128
